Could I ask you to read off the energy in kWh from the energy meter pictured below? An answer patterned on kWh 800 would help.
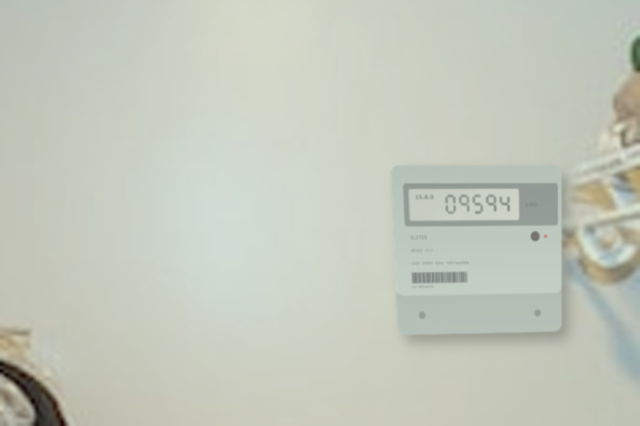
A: kWh 9594
